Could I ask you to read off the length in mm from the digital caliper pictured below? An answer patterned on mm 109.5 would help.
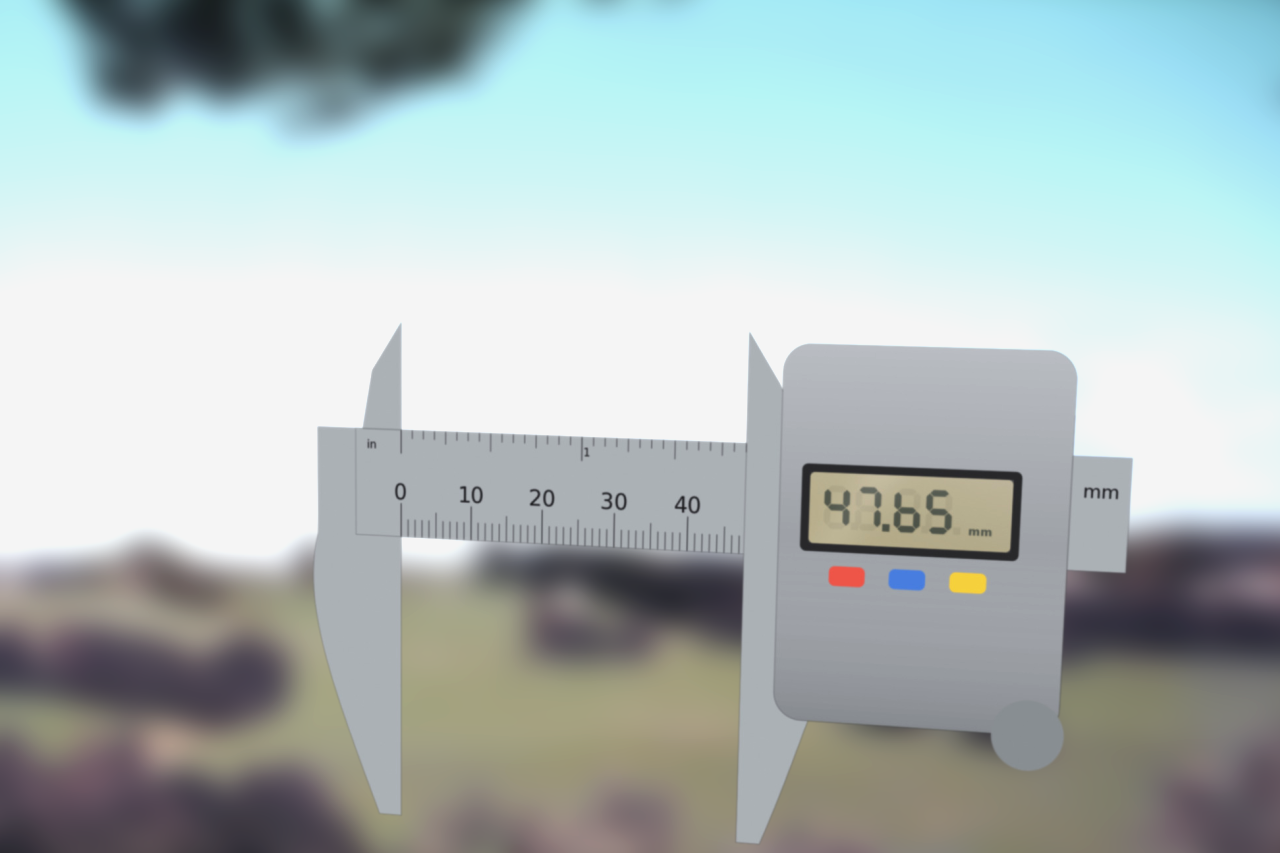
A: mm 47.65
